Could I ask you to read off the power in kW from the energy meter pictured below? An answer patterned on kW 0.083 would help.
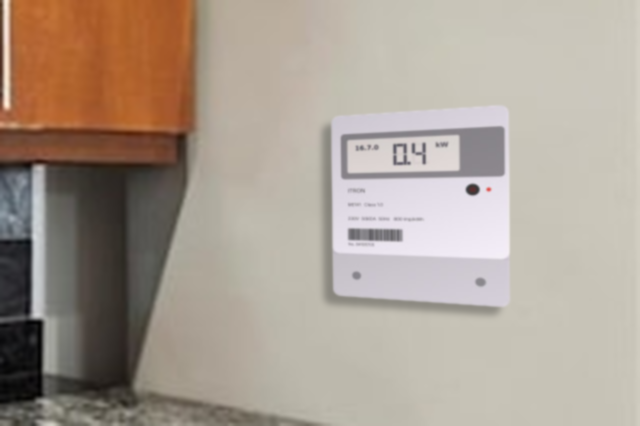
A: kW 0.4
